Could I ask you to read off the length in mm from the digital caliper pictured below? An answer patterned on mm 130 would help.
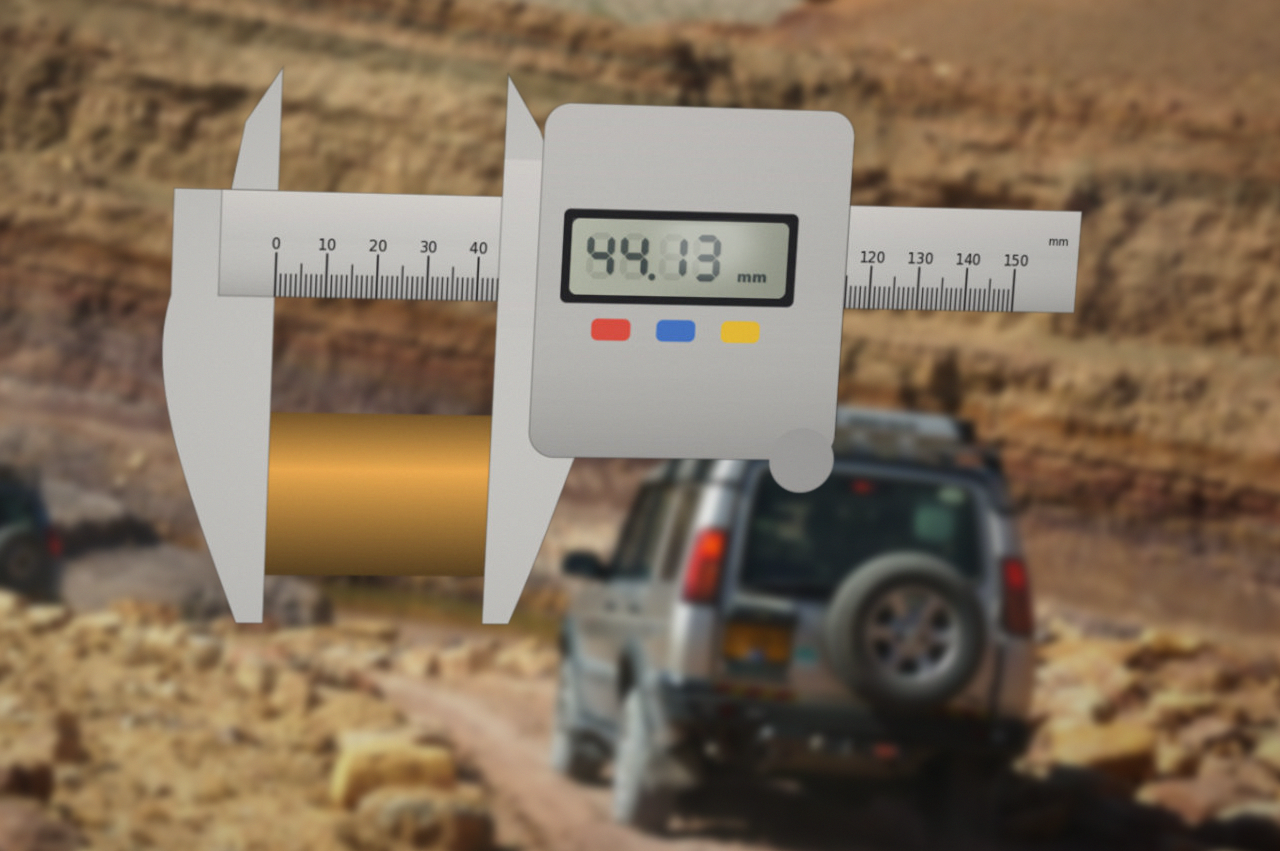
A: mm 44.13
